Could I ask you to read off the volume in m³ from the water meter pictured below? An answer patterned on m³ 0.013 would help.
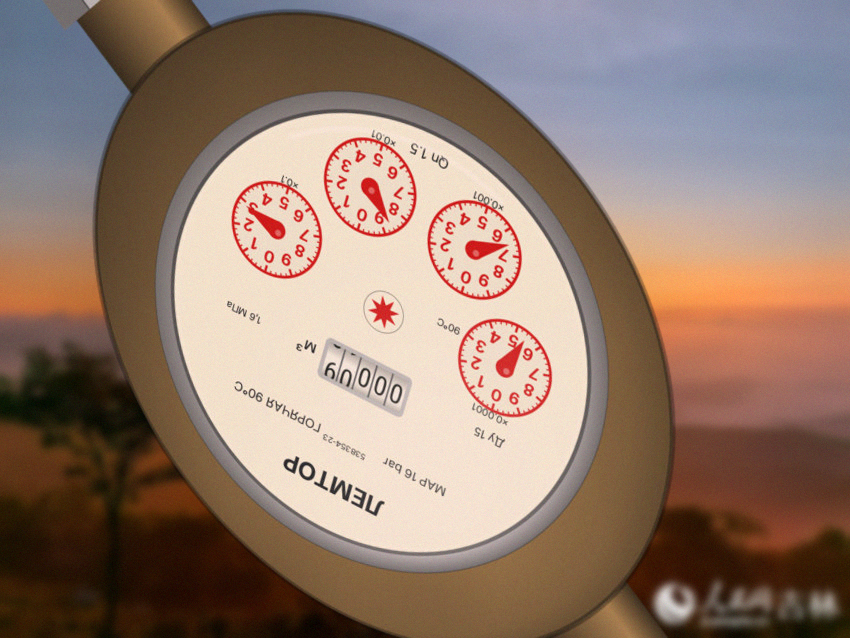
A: m³ 9.2865
